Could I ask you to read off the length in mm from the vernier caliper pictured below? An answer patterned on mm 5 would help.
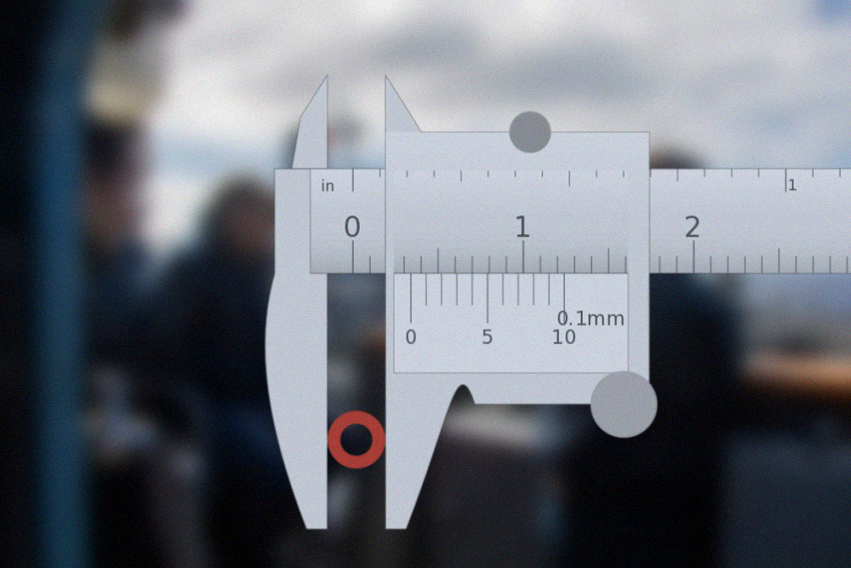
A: mm 3.4
